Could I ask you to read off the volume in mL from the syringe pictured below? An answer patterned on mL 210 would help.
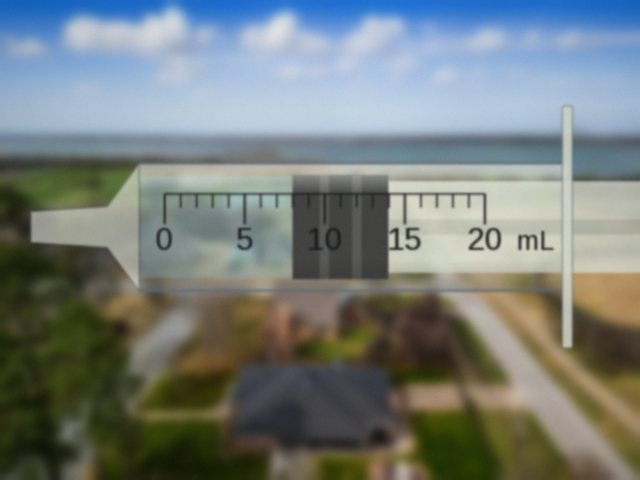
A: mL 8
